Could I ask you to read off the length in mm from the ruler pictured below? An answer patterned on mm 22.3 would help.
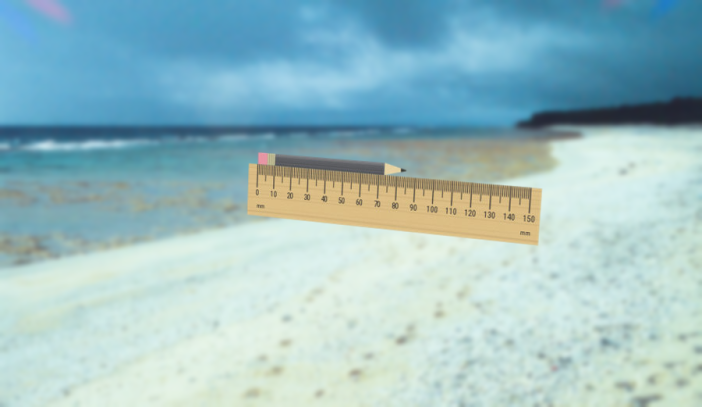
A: mm 85
